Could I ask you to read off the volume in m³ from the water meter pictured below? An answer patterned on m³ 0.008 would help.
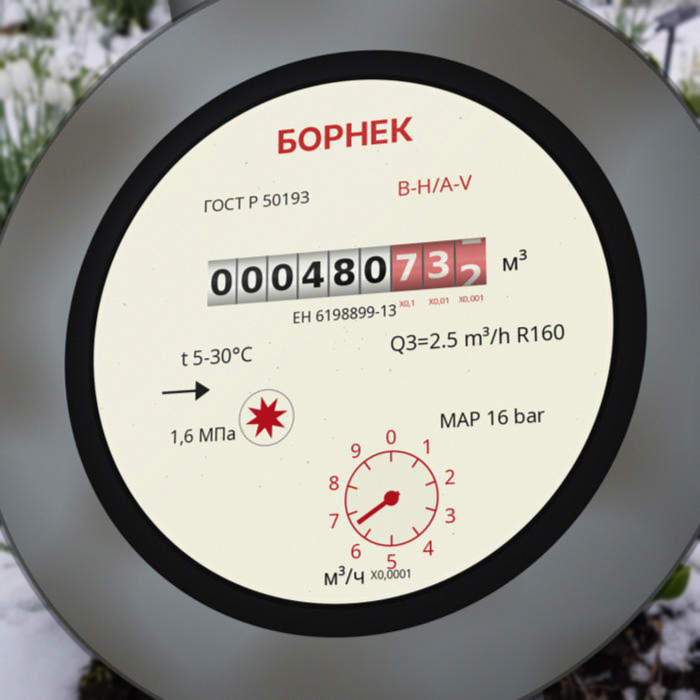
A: m³ 480.7316
